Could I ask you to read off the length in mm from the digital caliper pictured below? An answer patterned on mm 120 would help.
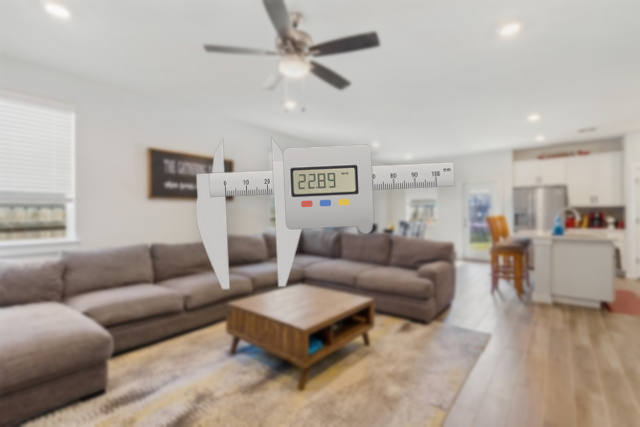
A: mm 22.89
